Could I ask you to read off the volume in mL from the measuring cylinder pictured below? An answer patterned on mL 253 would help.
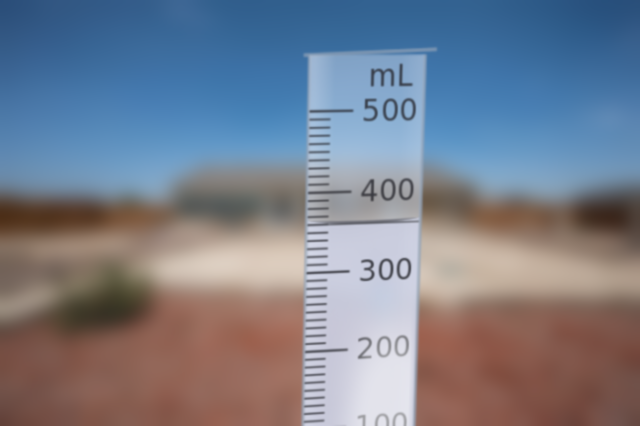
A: mL 360
